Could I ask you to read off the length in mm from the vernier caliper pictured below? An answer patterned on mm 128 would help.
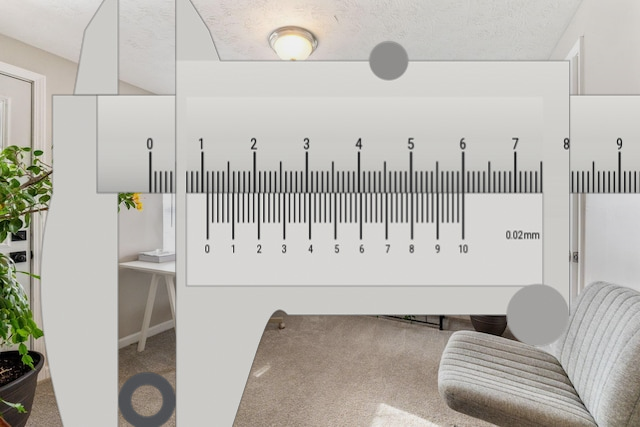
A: mm 11.0
